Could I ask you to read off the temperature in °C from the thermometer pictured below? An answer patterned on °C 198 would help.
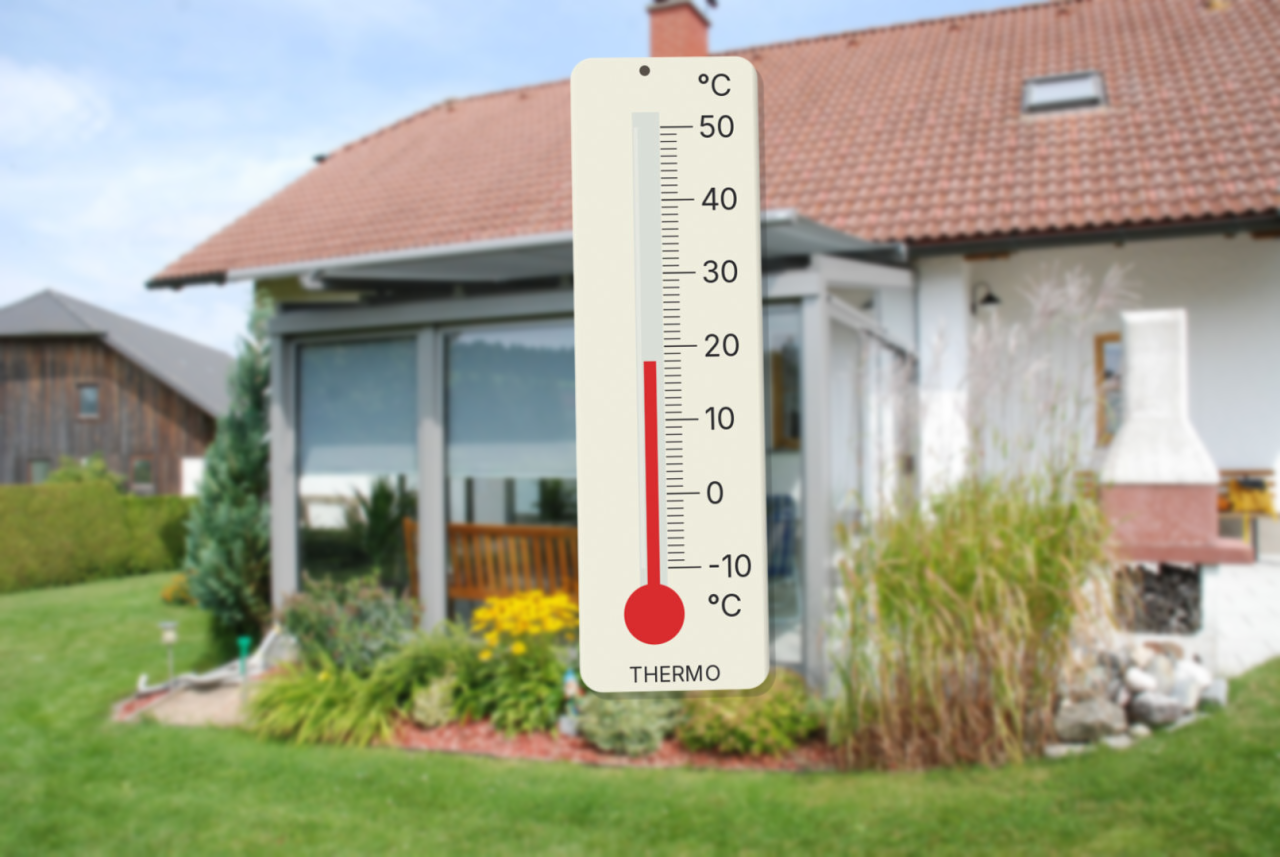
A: °C 18
